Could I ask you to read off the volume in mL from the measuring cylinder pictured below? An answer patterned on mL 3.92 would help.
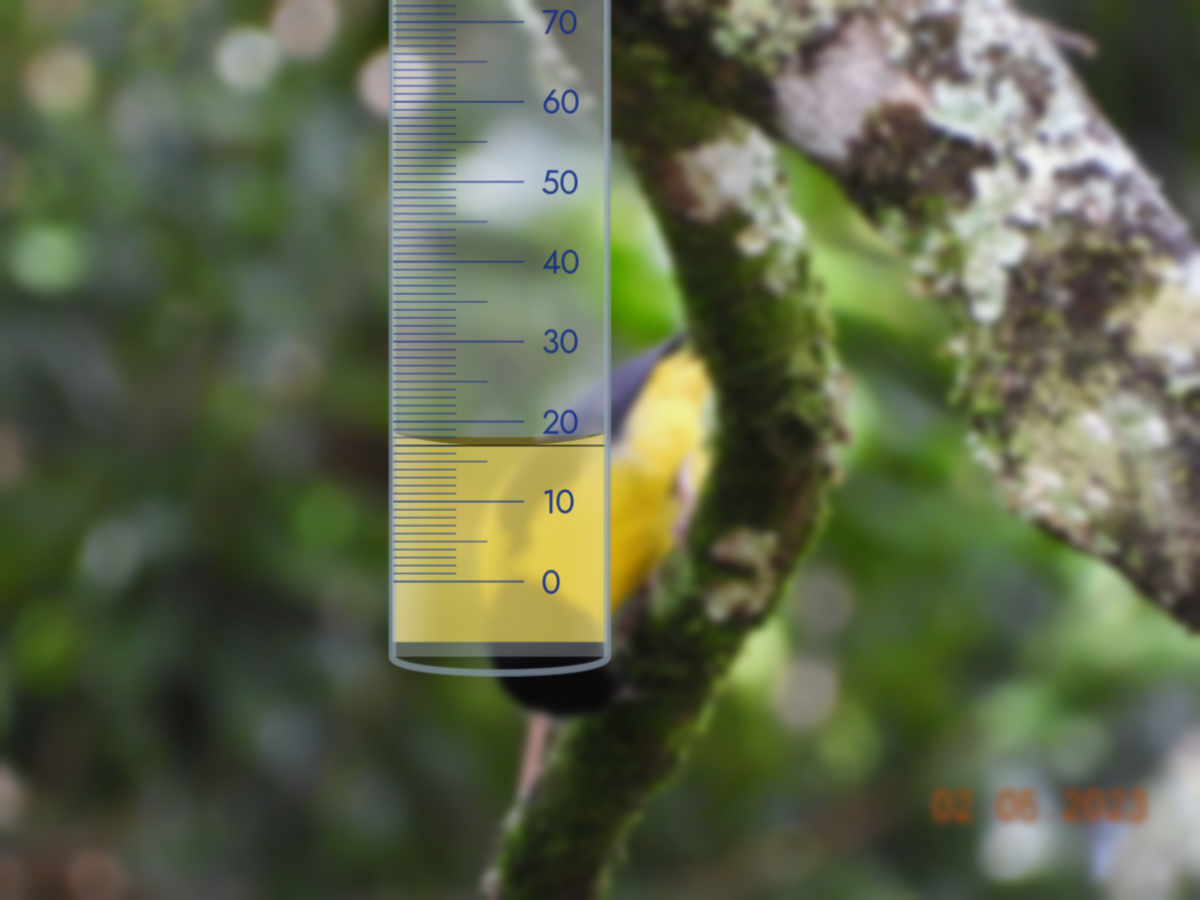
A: mL 17
